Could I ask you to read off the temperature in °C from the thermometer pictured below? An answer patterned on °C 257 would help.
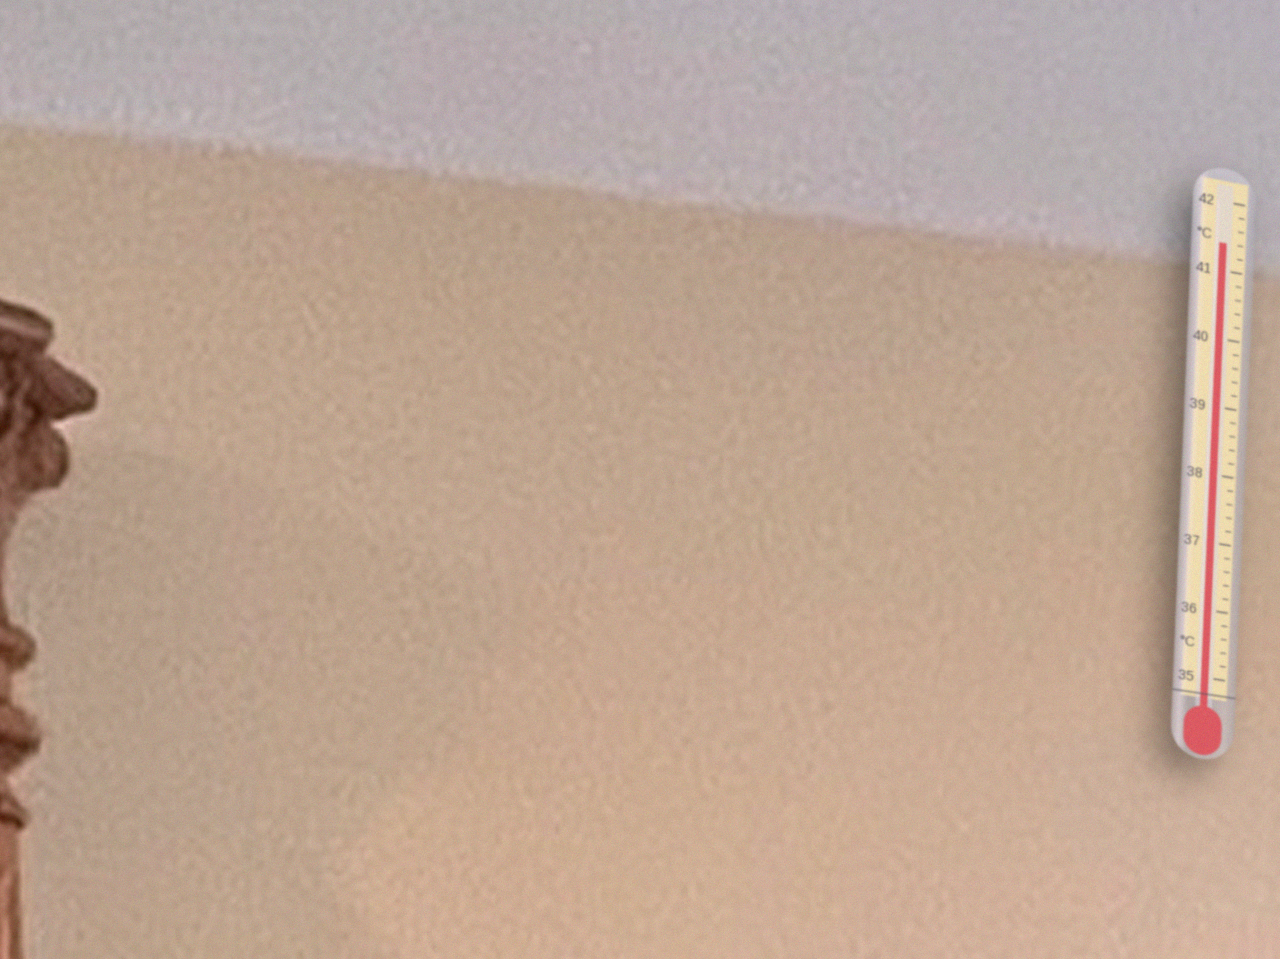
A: °C 41.4
